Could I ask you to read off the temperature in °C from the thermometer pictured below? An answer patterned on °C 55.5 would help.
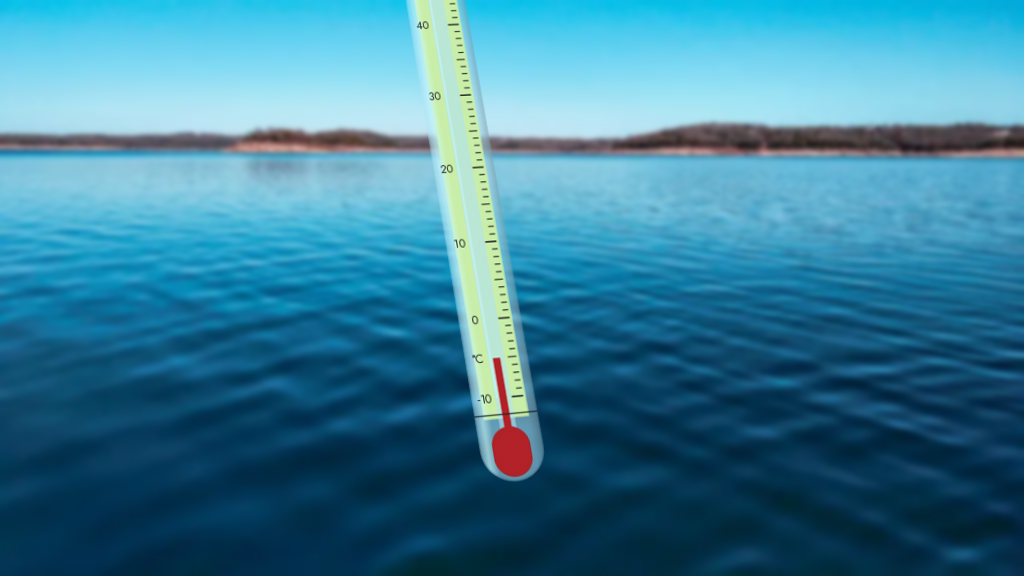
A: °C -5
